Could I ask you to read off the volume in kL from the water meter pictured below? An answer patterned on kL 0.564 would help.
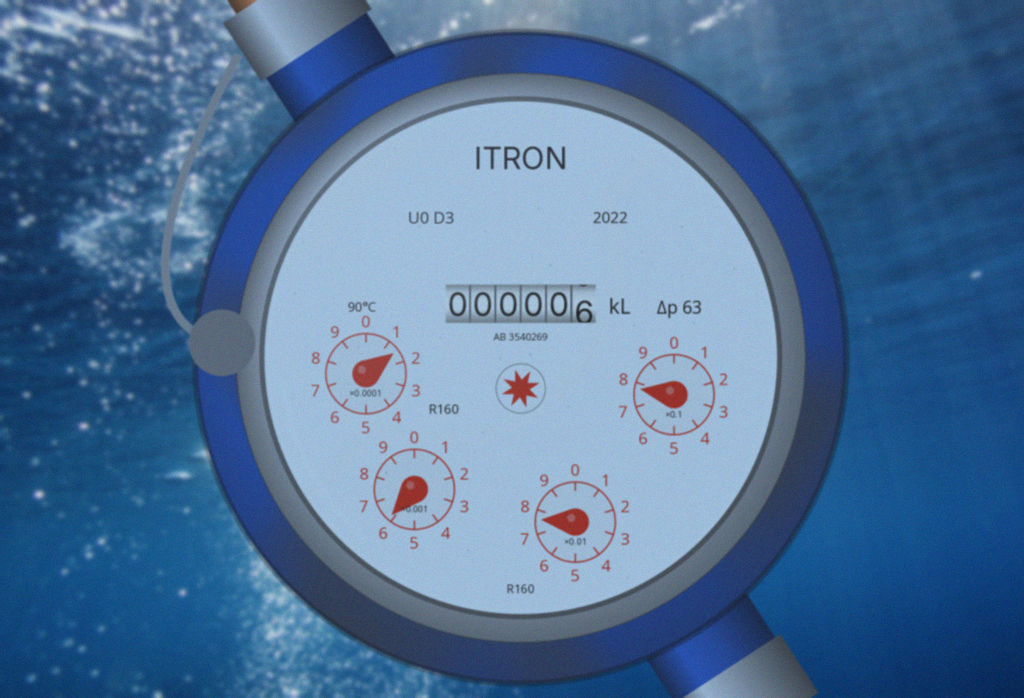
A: kL 5.7761
